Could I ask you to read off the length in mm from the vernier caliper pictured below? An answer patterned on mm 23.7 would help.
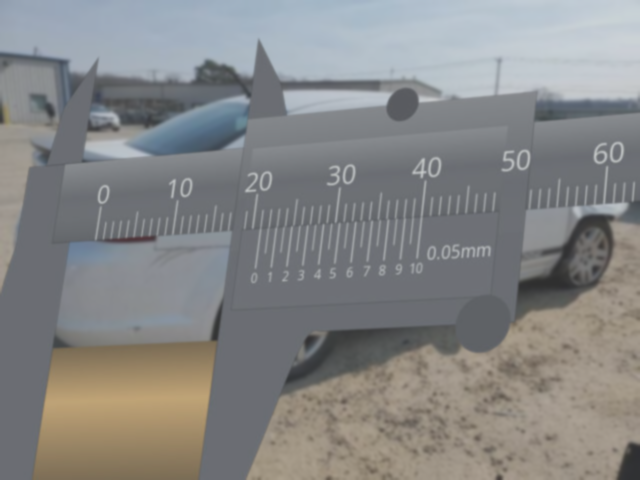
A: mm 21.0
